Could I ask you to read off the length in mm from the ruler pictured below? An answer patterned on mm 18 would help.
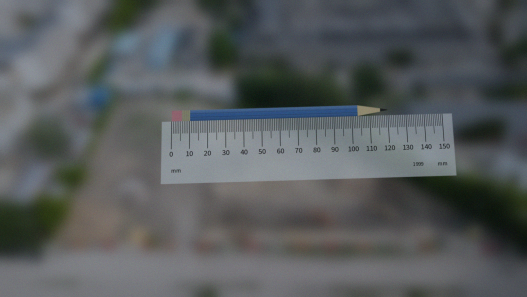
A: mm 120
